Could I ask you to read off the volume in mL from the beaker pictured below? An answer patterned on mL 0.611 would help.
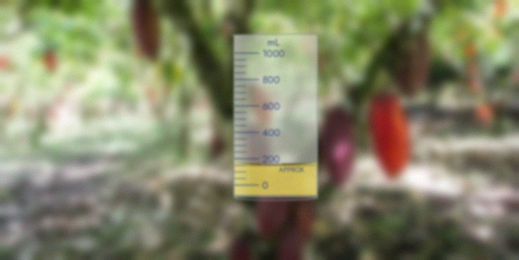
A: mL 150
